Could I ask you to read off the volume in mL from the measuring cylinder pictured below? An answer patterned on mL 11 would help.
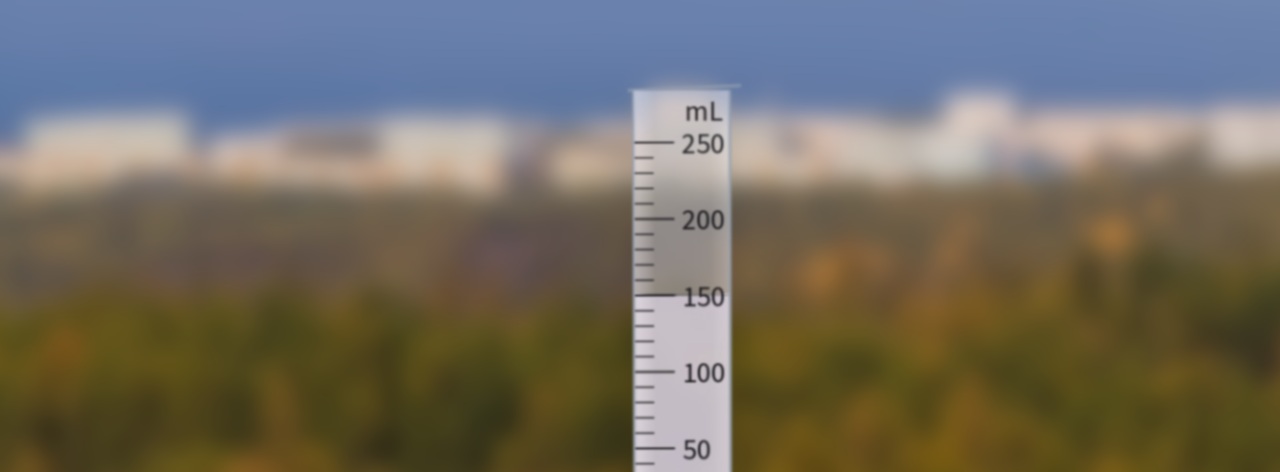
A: mL 150
